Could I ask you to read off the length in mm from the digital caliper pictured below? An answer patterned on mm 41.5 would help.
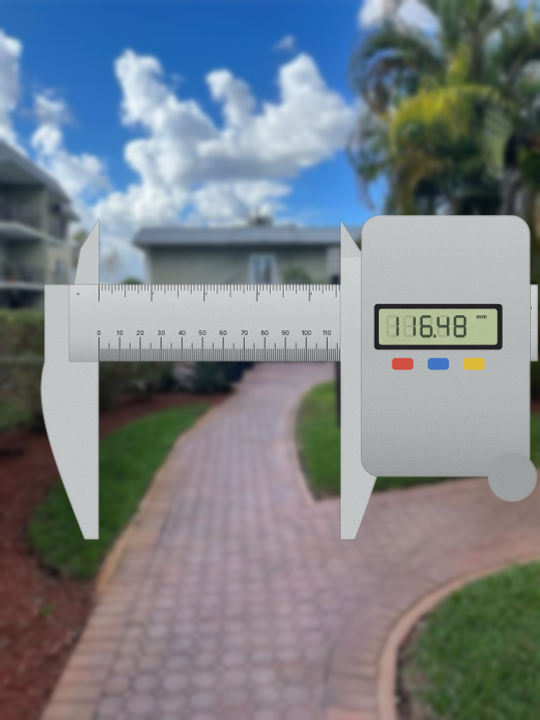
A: mm 116.48
